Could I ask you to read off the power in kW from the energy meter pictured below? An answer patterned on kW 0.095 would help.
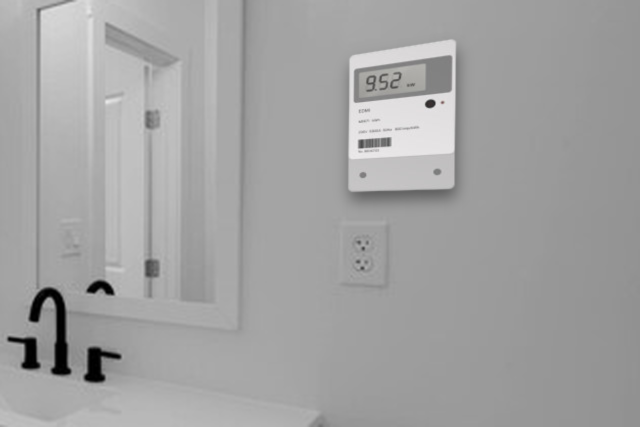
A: kW 9.52
